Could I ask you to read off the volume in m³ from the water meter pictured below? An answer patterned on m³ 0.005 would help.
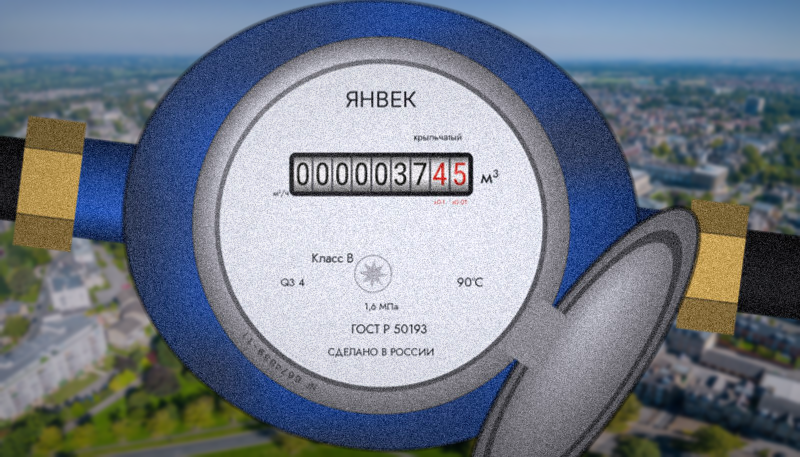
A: m³ 37.45
